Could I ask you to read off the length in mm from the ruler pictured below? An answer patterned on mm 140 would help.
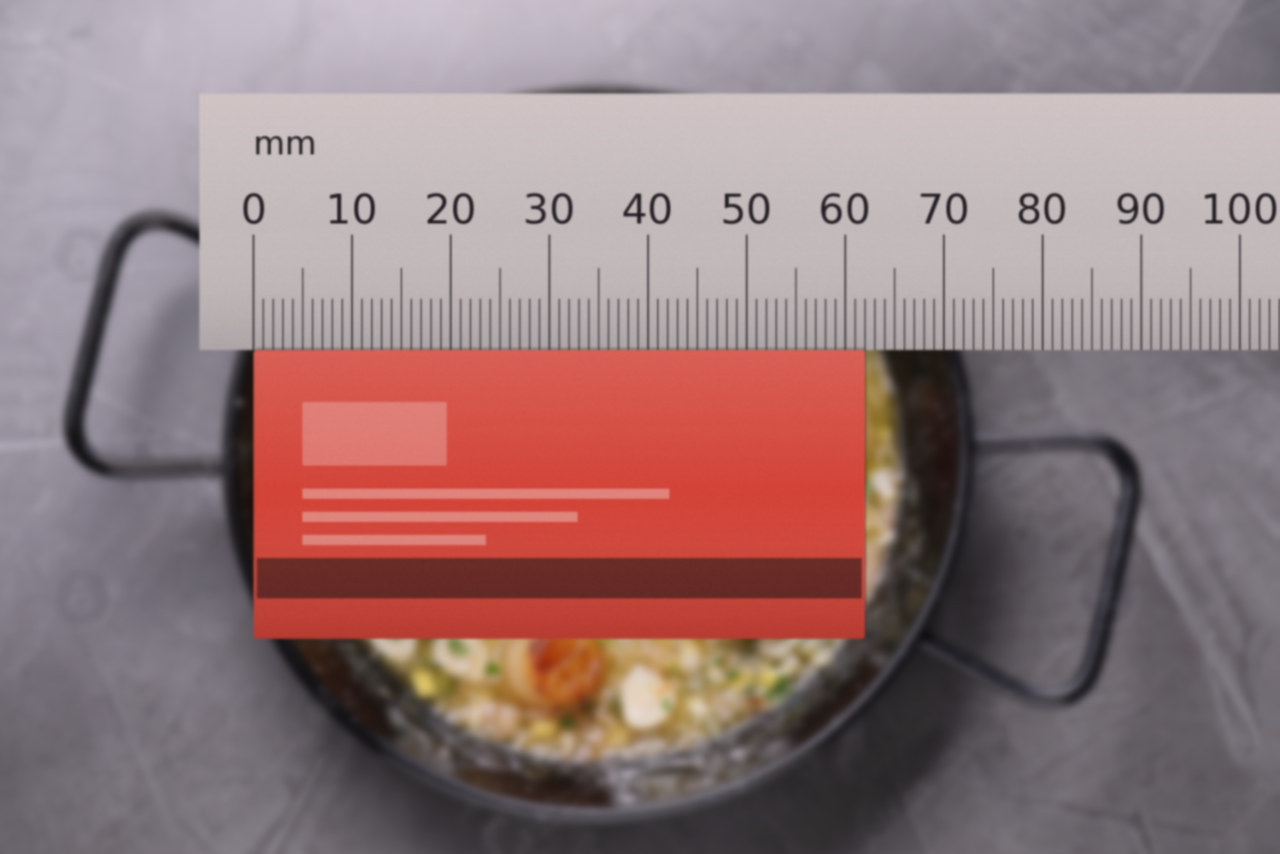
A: mm 62
